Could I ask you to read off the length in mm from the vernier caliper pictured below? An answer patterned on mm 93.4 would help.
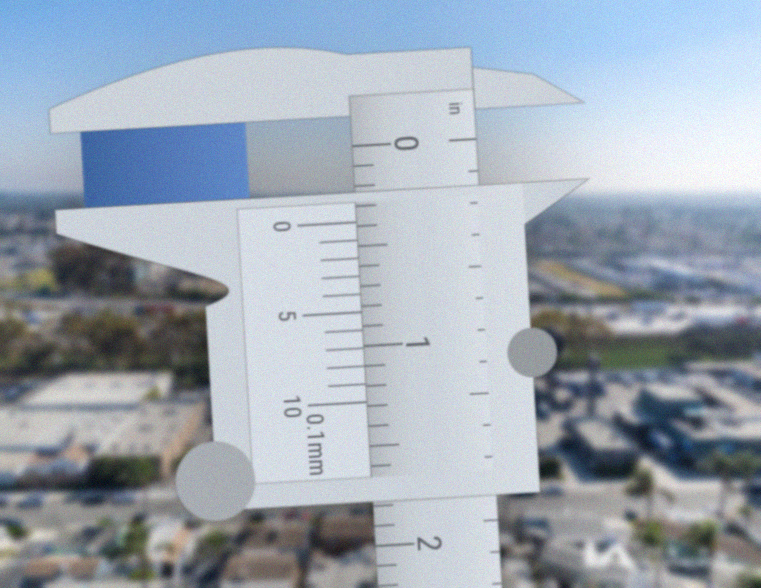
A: mm 3.8
